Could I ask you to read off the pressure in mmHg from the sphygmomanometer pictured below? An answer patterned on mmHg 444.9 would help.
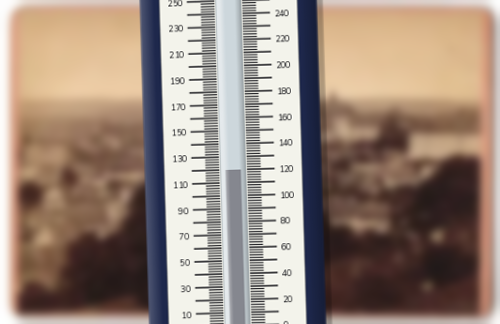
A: mmHg 120
